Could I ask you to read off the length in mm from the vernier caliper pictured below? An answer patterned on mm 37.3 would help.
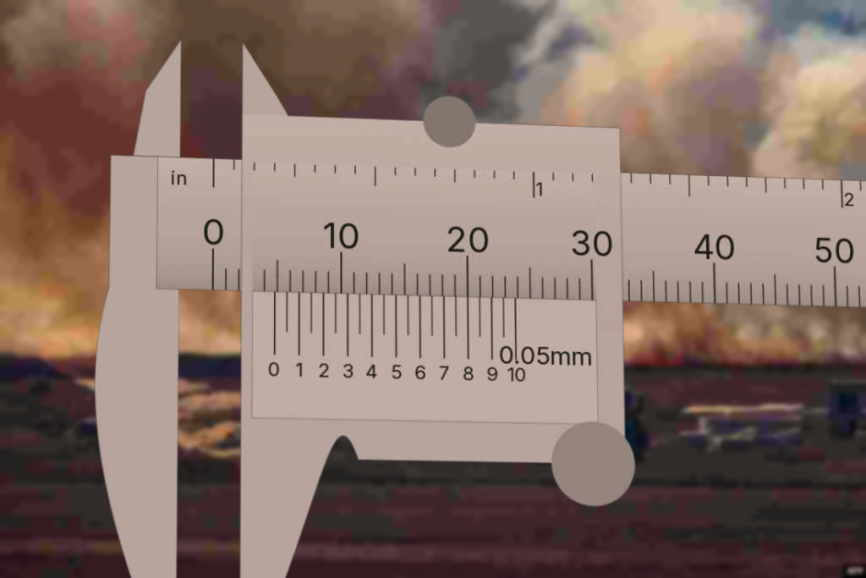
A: mm 4.8
